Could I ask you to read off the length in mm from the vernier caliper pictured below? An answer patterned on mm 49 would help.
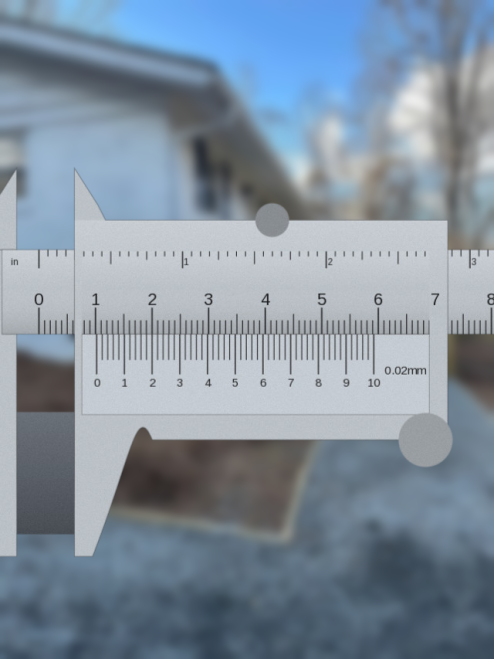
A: mm 10.2
